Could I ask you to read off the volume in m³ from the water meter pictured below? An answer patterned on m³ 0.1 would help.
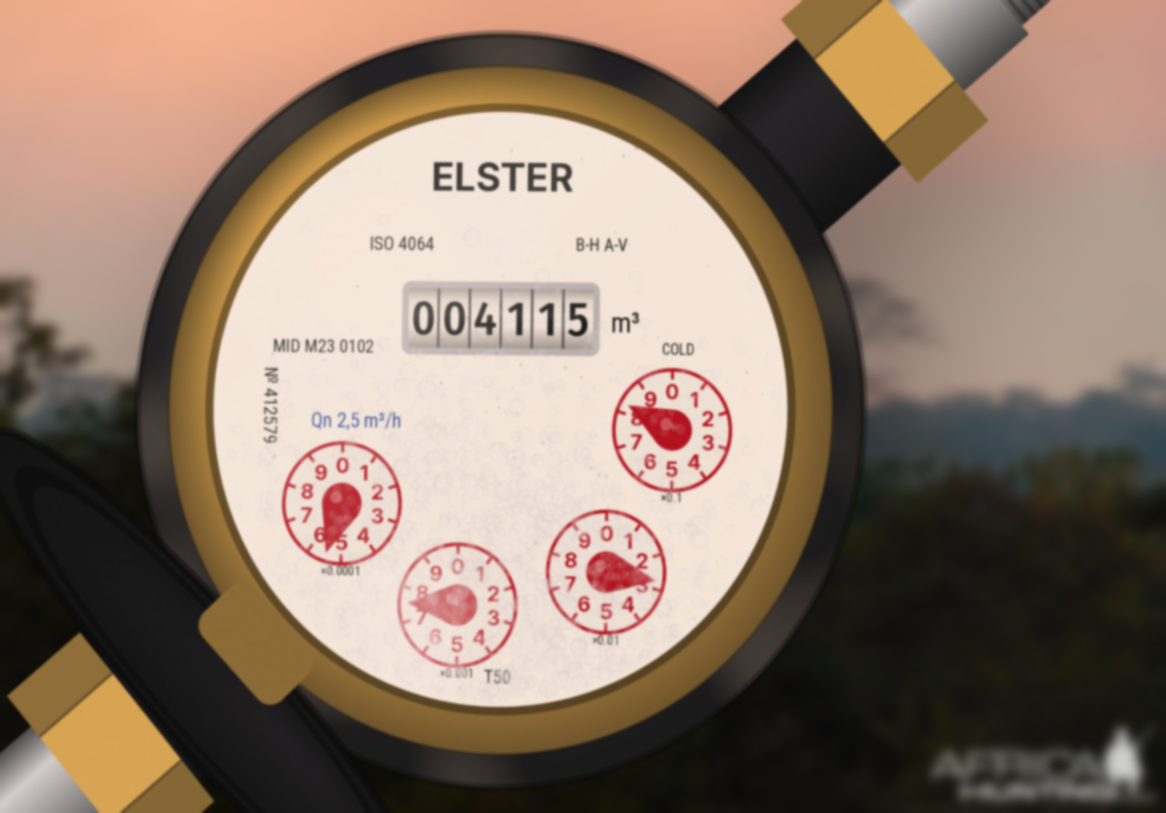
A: m³ 4115.8275
